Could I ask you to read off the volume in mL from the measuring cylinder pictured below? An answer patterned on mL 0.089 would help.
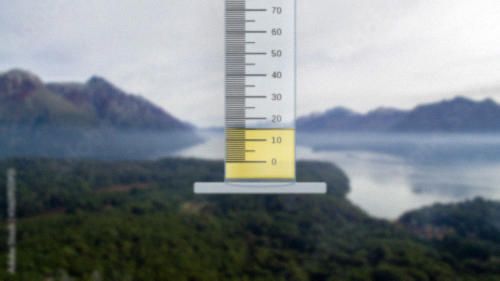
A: mL 15
